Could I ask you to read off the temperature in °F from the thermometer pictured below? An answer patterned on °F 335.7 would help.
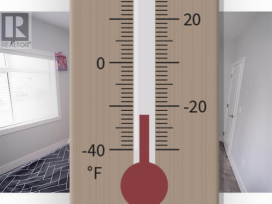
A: °F -24
